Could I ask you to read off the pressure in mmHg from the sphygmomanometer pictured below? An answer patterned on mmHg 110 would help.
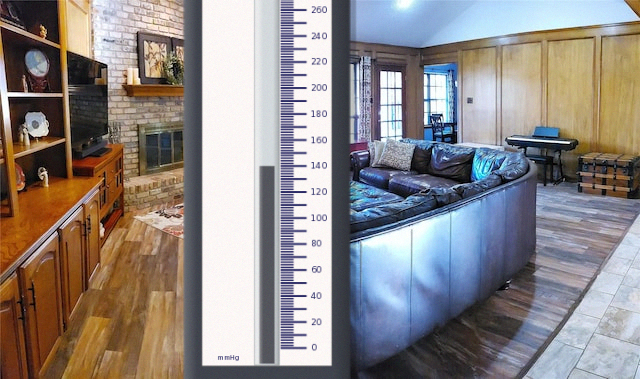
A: mmHg 140
